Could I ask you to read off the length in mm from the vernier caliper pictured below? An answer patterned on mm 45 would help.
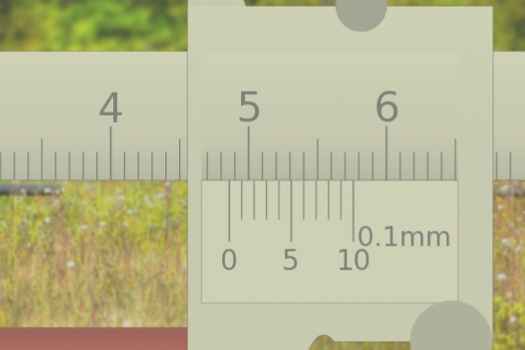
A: mm 48.6
